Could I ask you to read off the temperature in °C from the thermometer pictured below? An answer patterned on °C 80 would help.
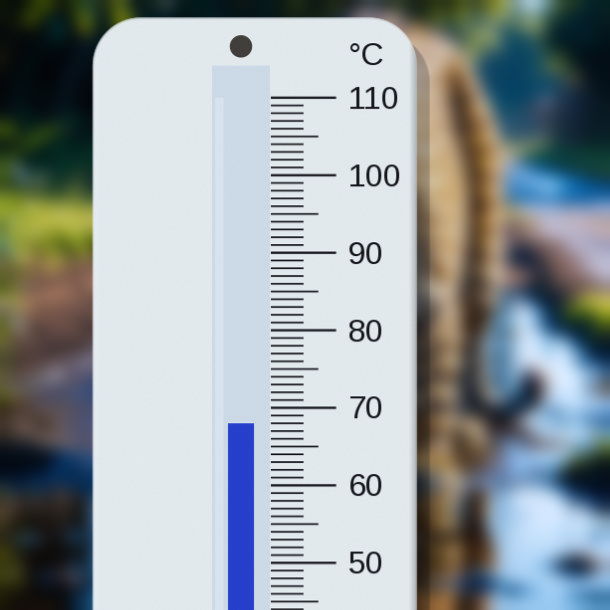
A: °C 68
